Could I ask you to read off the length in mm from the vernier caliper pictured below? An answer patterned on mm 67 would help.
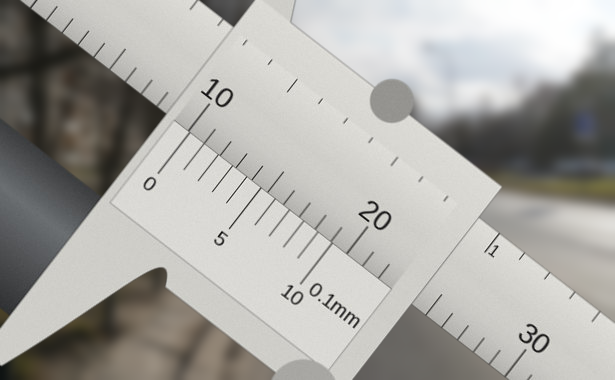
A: mm 10.1
